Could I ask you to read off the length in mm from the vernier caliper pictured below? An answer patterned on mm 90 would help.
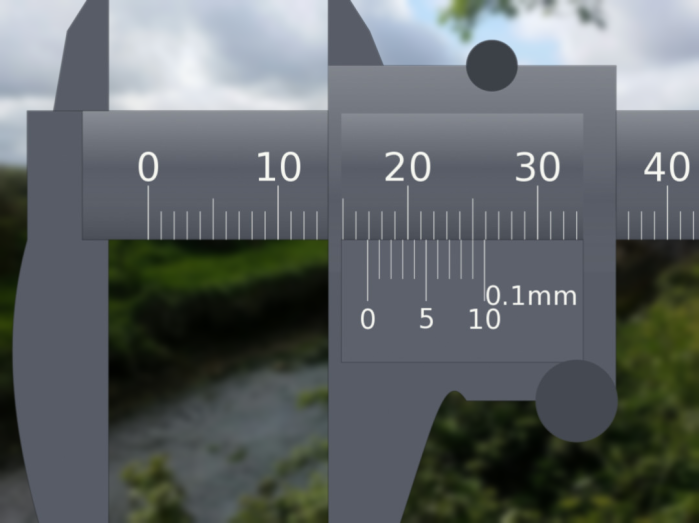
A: mm 16.9
